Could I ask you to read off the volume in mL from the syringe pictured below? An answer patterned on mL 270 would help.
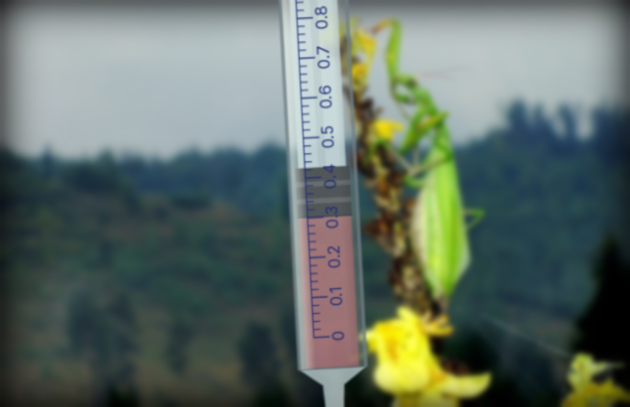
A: mL 0.3
